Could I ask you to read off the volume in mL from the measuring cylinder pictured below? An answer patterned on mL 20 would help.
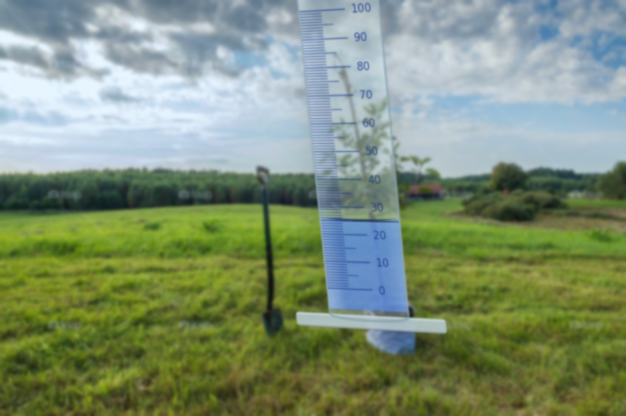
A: mL 25
